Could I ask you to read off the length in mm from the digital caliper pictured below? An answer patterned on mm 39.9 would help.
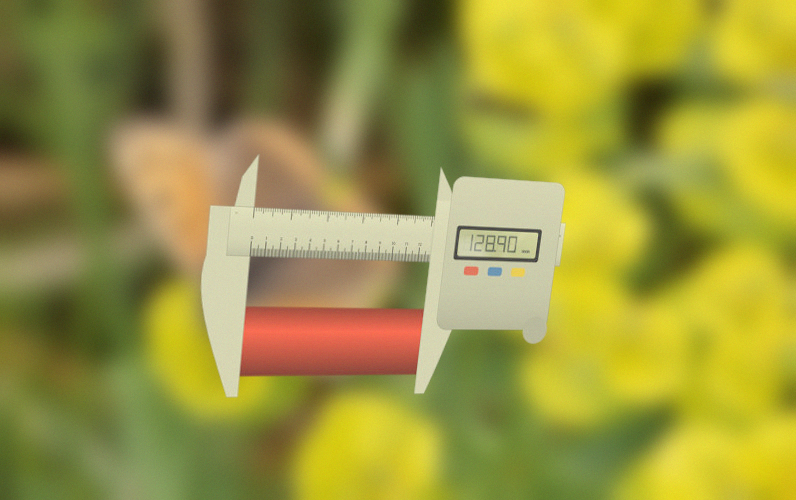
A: mm 128.90
